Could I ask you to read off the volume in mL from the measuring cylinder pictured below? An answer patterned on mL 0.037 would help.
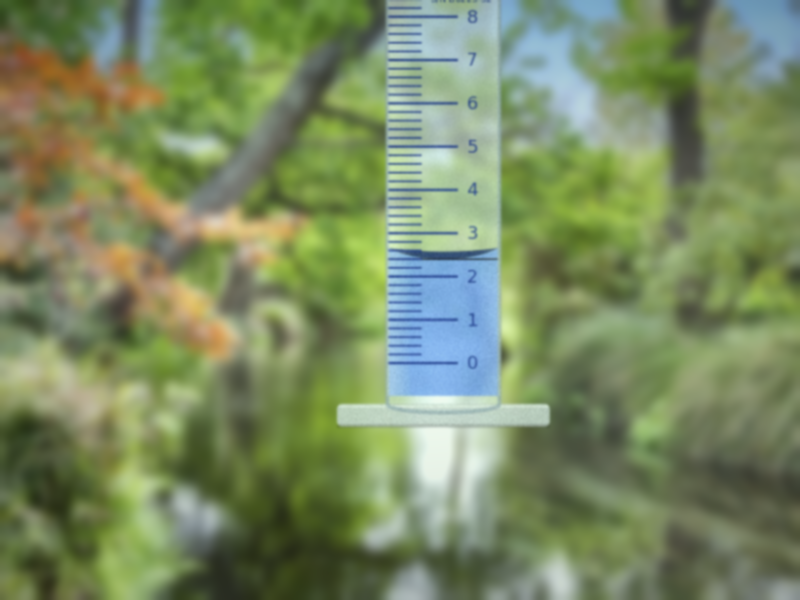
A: mL 2.4
